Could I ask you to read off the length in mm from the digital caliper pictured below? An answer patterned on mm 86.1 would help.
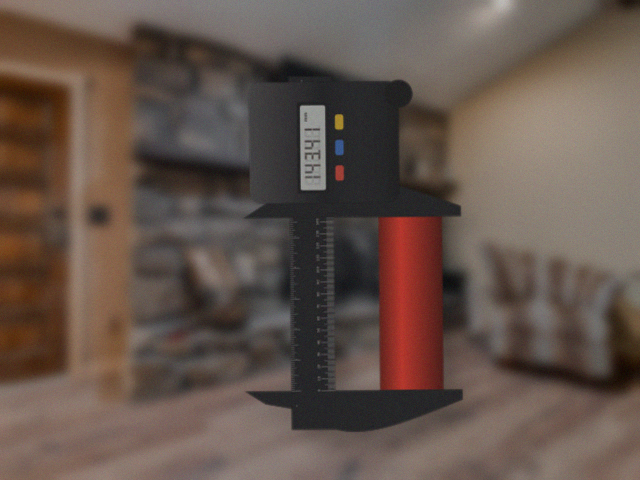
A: mm 143.41
